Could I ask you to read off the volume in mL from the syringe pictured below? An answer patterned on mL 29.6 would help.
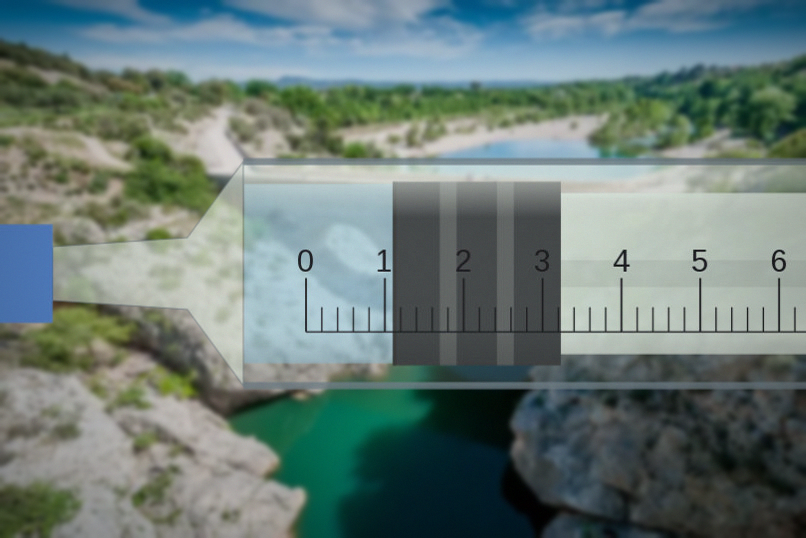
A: mL 1.1
